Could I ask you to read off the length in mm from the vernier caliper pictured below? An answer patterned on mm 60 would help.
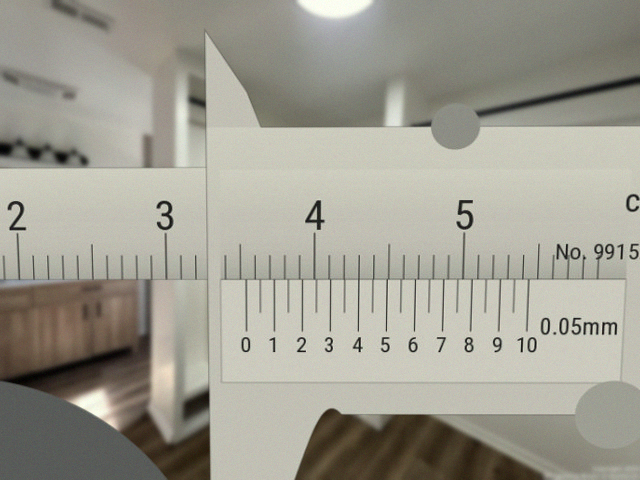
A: mm 35.4
